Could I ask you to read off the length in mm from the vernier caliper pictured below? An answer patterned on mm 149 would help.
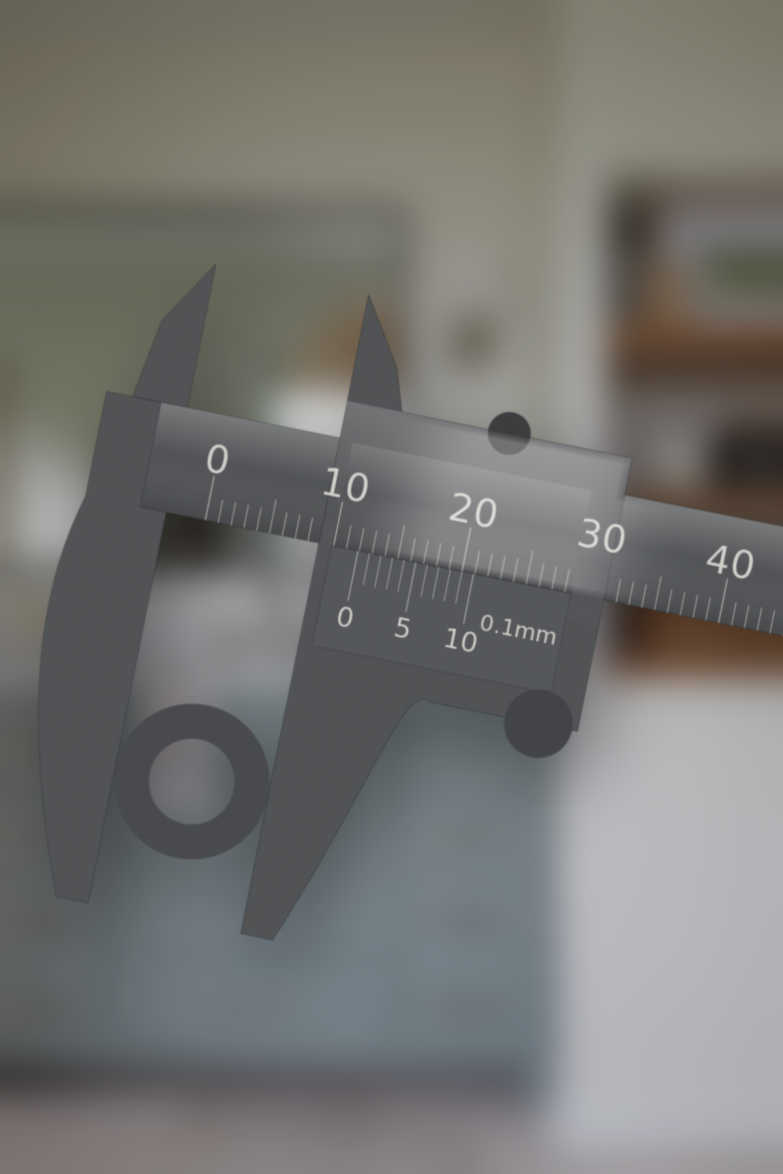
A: mm 11.9
